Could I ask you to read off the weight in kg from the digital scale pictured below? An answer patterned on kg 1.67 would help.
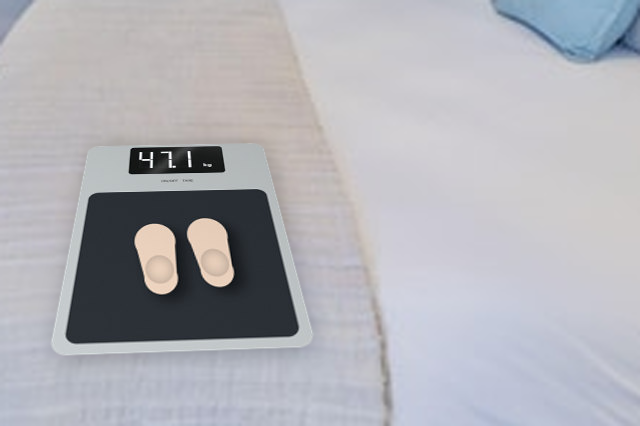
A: kg 47.1
